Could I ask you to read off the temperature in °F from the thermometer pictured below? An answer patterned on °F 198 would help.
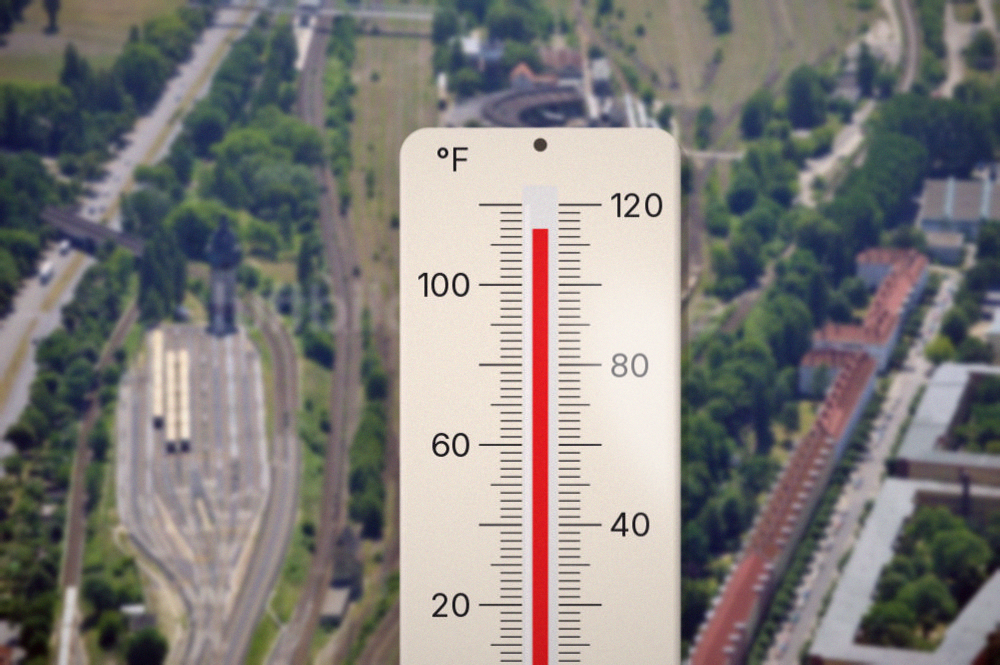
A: °F 114
